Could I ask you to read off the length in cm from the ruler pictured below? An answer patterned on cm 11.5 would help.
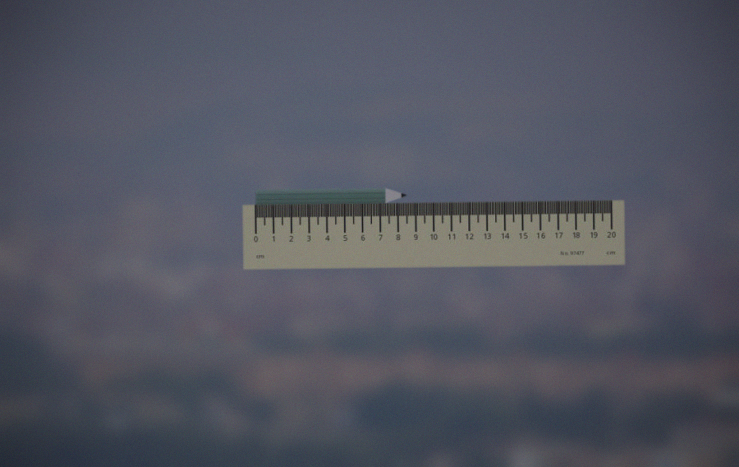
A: cm 8.5
